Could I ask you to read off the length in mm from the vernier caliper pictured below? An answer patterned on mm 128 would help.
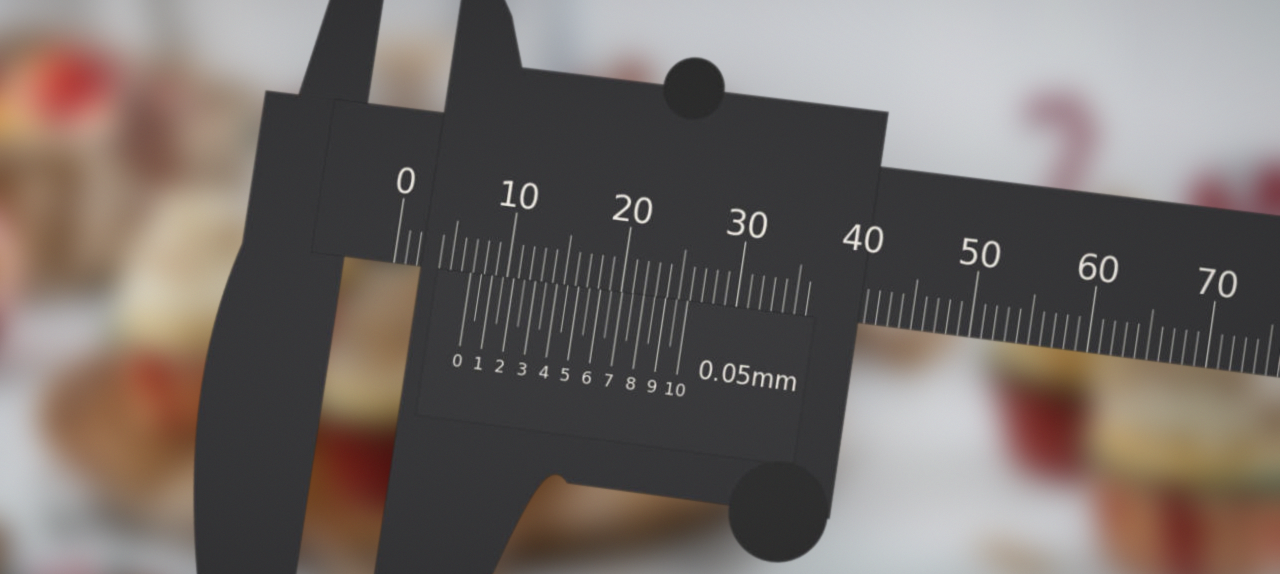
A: mm 6.8
